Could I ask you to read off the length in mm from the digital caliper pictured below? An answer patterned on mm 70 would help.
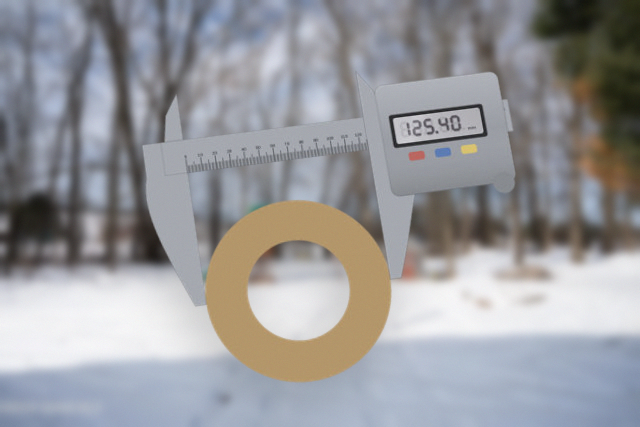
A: mm 125.40
